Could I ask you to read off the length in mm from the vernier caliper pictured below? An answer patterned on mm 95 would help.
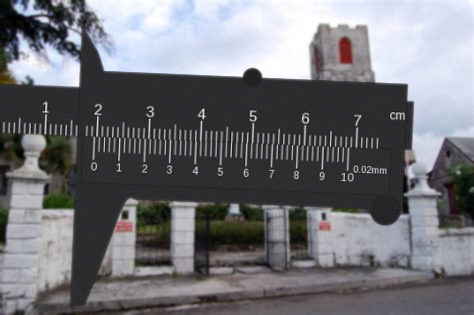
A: mm 19.5
